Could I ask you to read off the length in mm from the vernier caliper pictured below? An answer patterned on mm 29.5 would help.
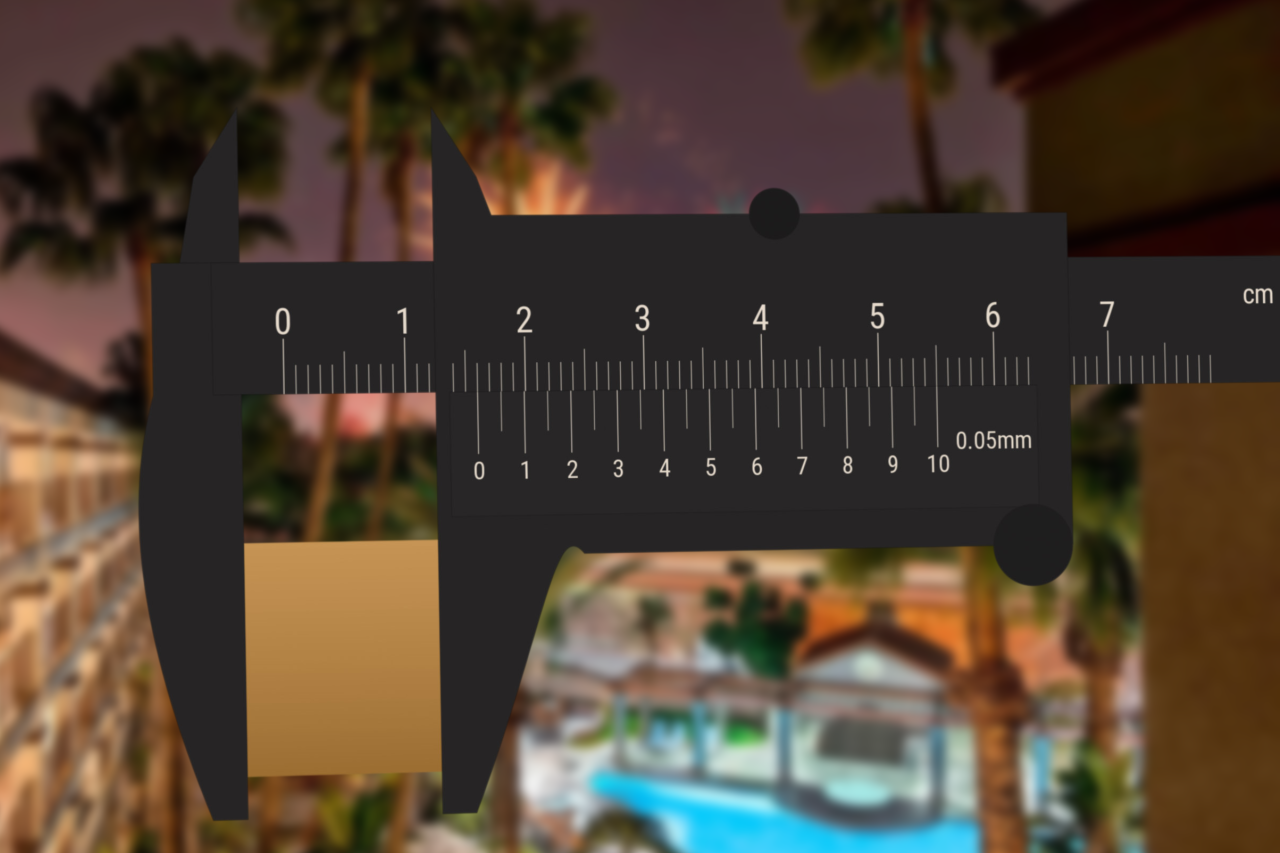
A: mm 16.0
